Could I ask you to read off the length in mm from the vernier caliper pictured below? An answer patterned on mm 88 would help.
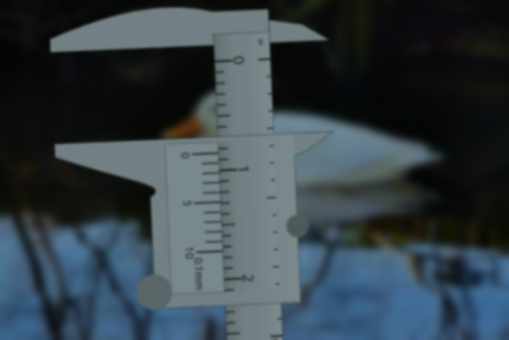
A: mm 8.4
